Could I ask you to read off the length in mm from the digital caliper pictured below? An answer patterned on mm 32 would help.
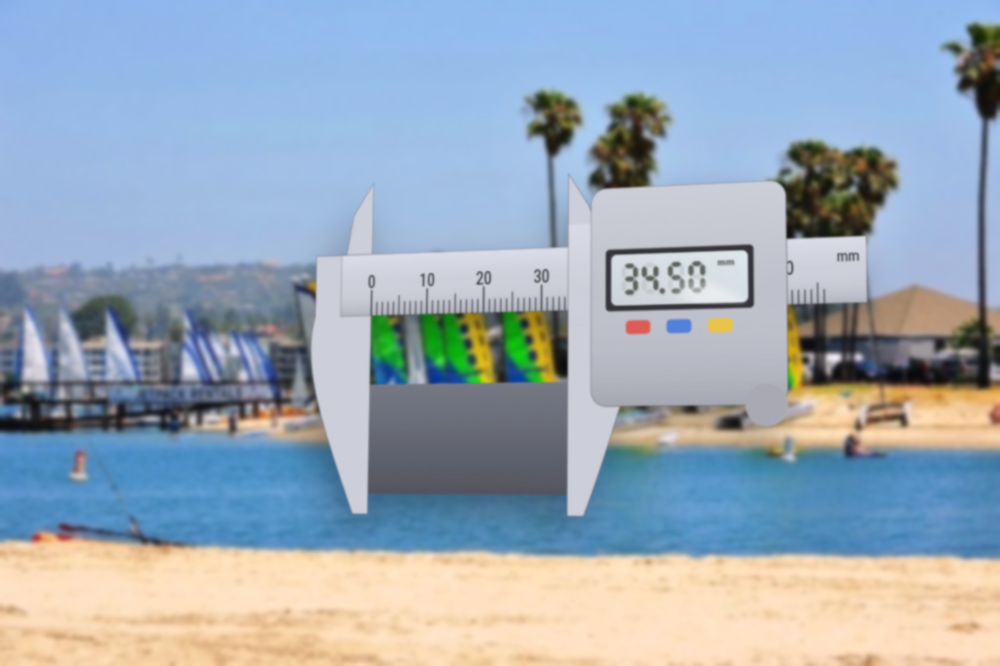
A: mm 34.50
